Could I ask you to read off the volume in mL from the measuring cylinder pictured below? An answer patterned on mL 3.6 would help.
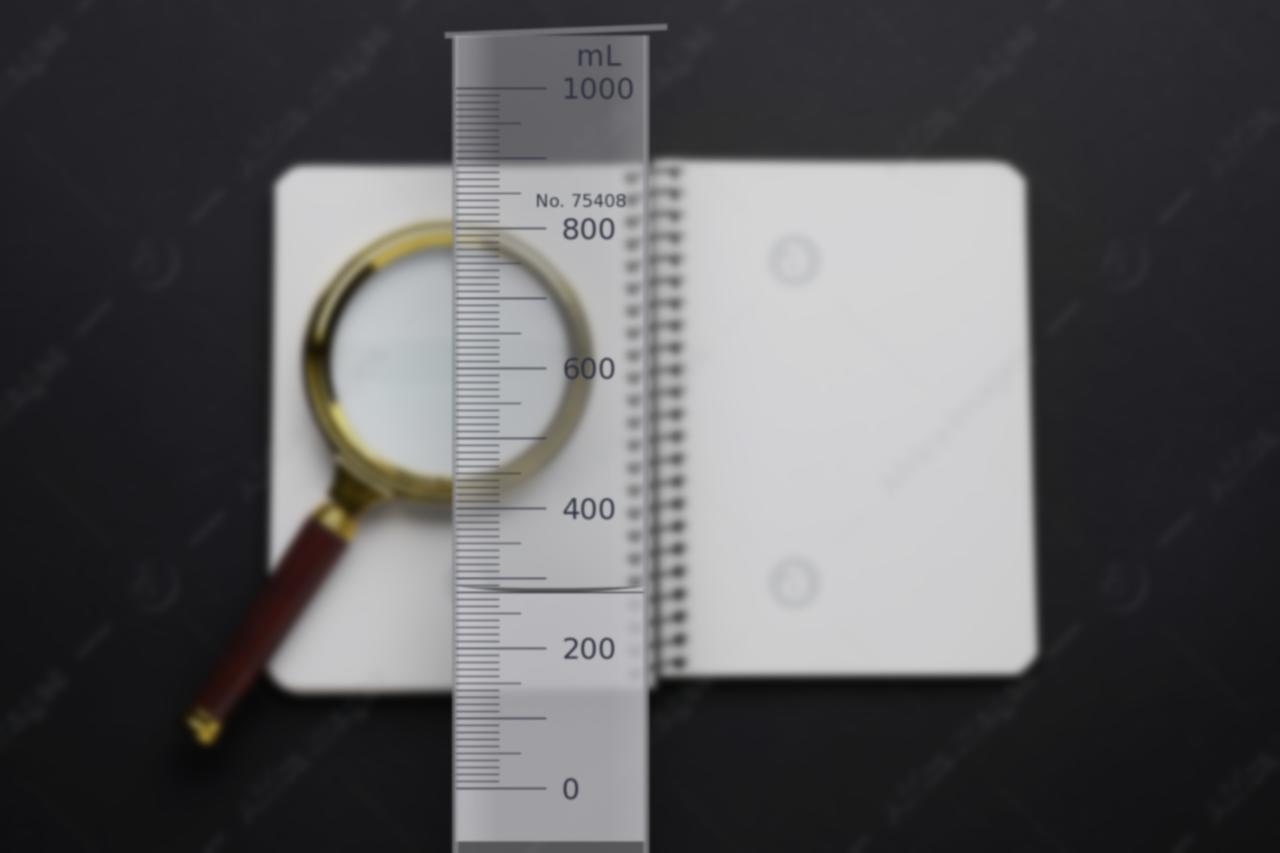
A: mL 280
